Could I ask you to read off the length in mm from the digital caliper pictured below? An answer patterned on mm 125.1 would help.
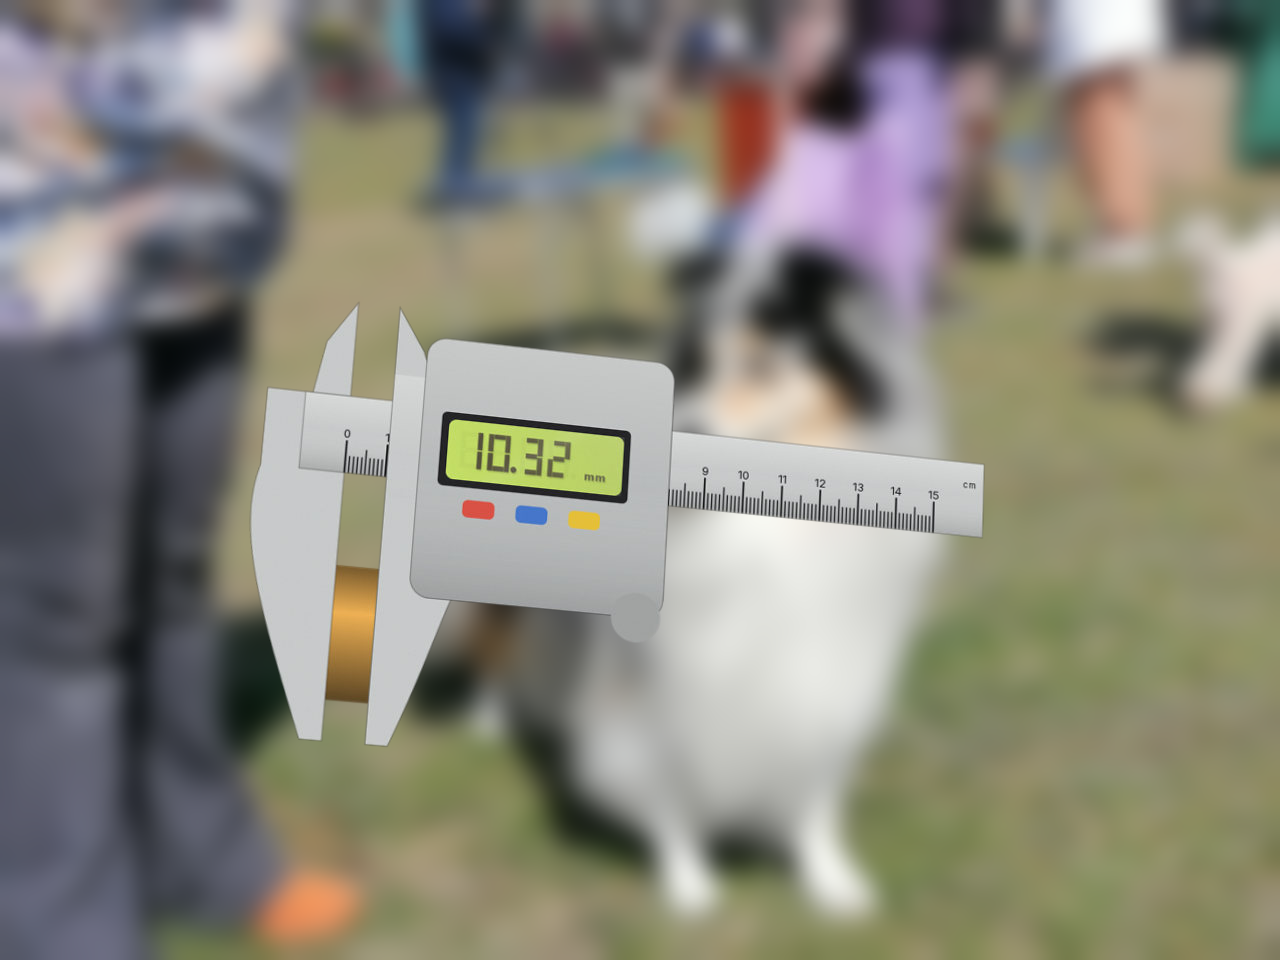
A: mm 10.32
